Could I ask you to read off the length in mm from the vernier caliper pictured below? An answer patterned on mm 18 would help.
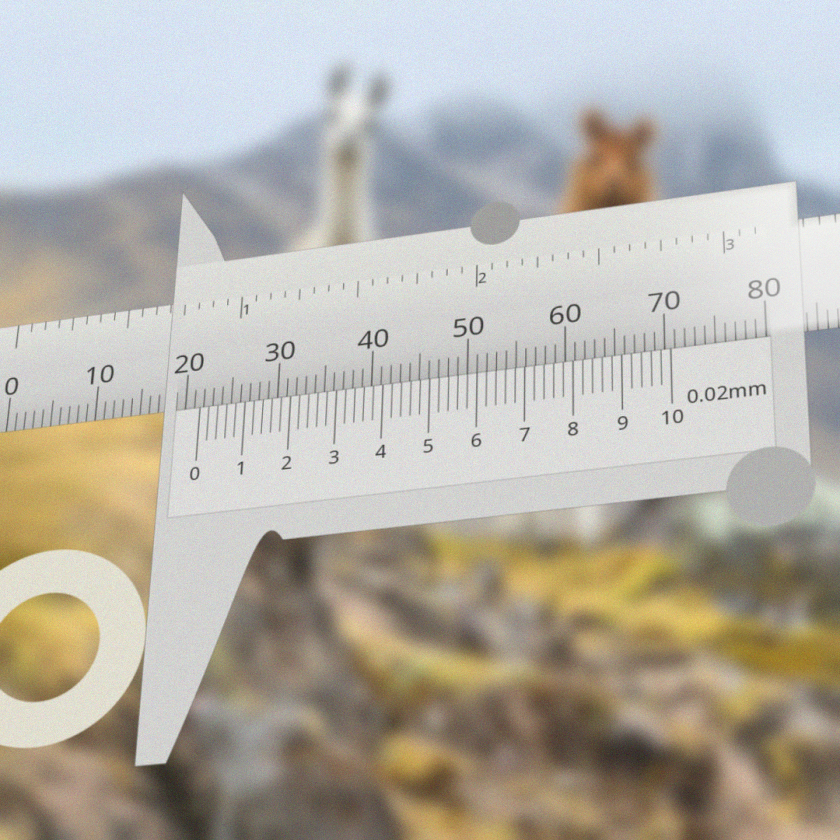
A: mm 21.6
